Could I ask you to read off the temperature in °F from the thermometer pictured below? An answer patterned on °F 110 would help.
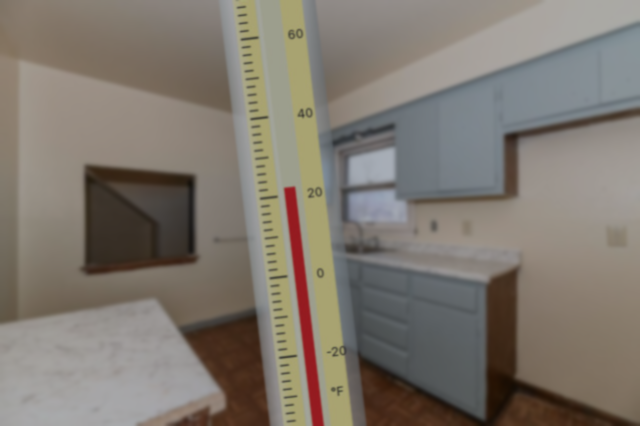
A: °F 22
